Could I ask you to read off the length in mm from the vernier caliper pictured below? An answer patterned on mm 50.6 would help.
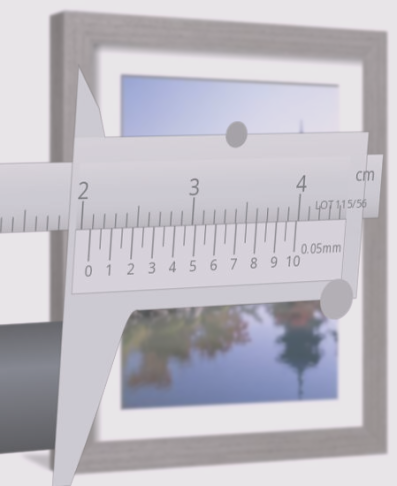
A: mm 20.8
